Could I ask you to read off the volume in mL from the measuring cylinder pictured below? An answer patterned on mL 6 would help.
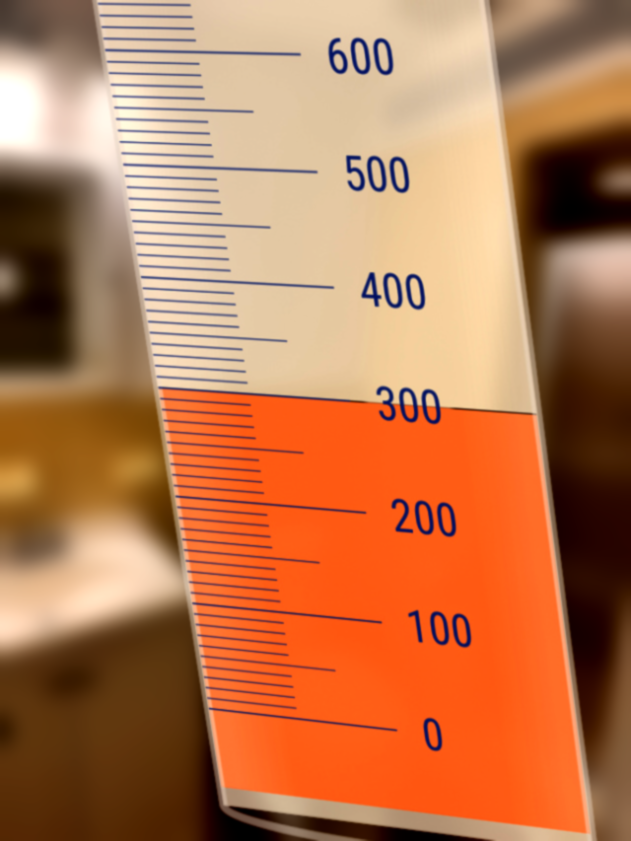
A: mL 300
